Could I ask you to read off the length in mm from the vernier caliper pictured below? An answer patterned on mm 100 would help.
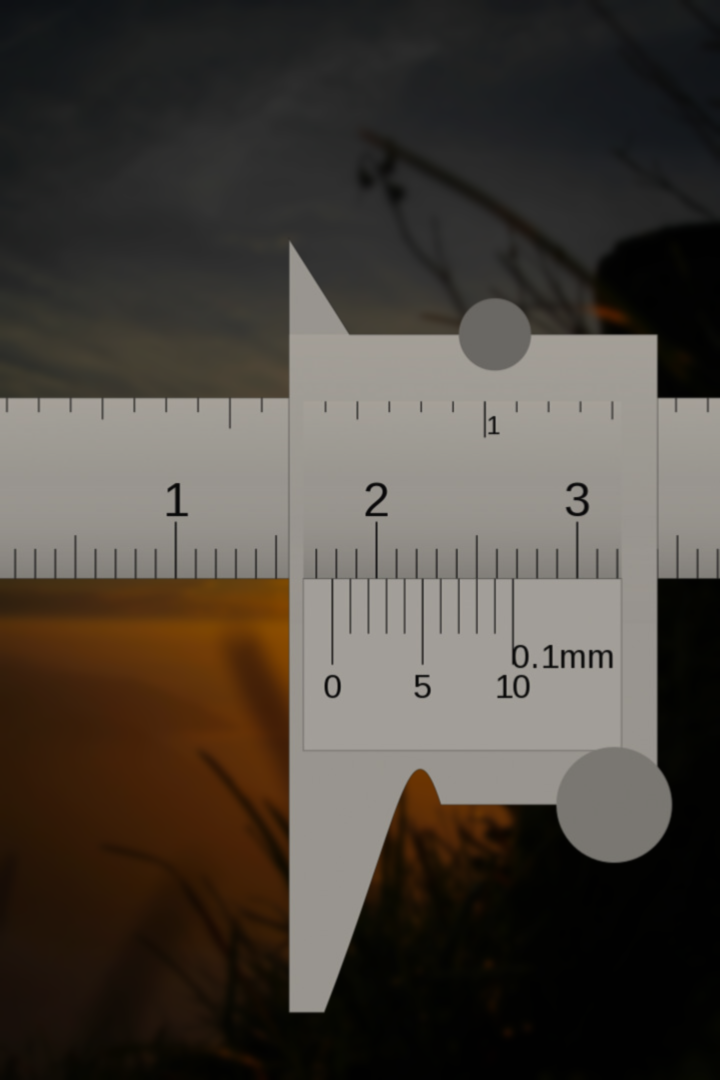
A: mm 17.8
